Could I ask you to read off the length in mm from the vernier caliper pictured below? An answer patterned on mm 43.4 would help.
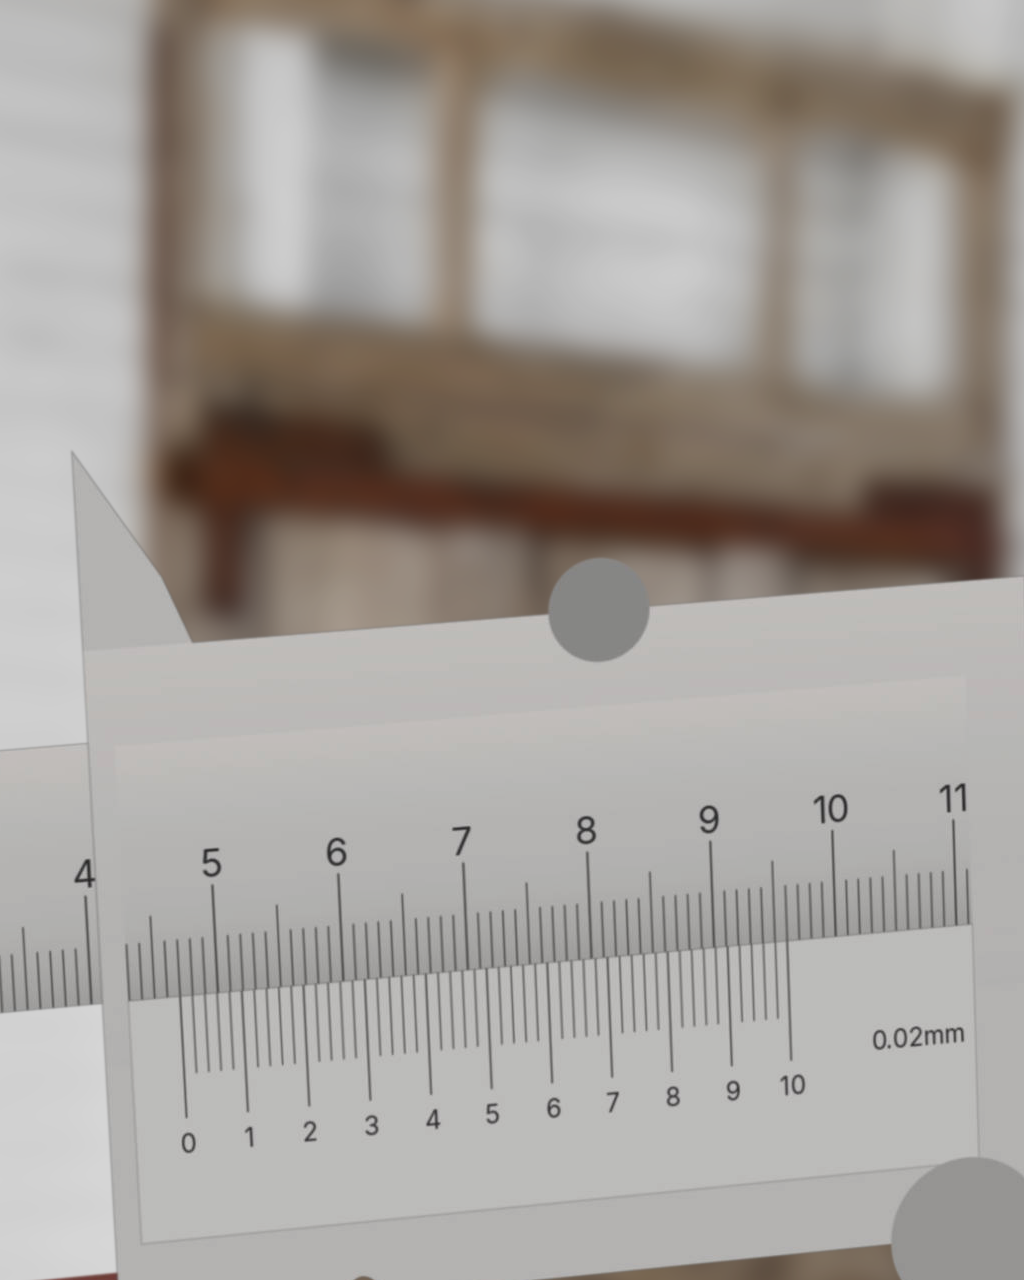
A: mm 47.0
